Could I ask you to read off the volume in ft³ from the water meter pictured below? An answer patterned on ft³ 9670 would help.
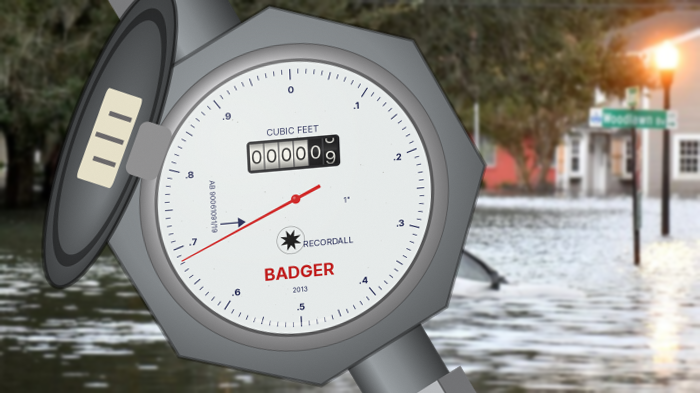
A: ft³ 8.68
